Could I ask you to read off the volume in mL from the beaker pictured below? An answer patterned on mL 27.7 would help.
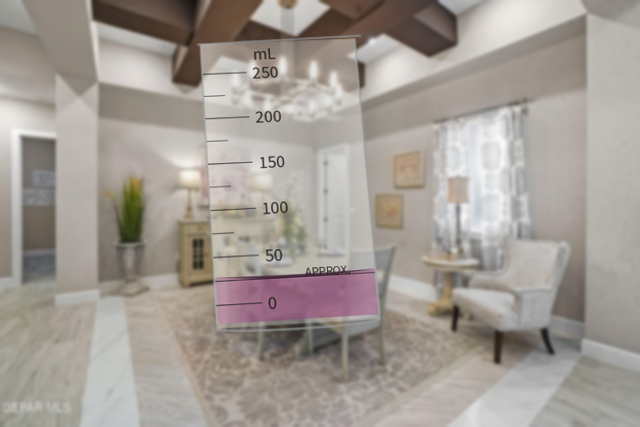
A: mL 25
